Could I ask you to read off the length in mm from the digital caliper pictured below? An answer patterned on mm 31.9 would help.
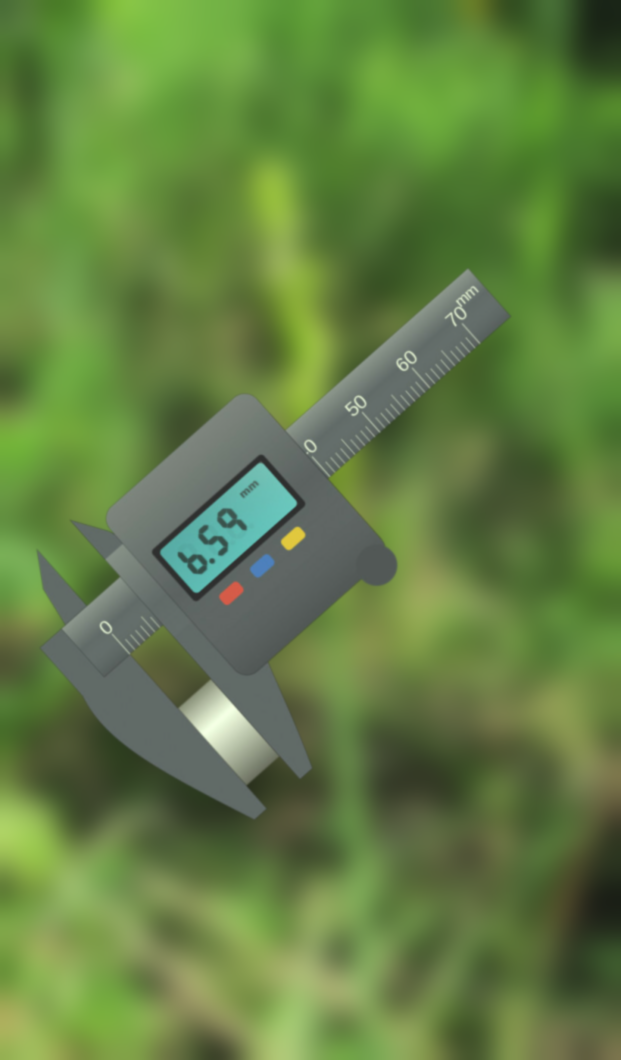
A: mm 6.59
